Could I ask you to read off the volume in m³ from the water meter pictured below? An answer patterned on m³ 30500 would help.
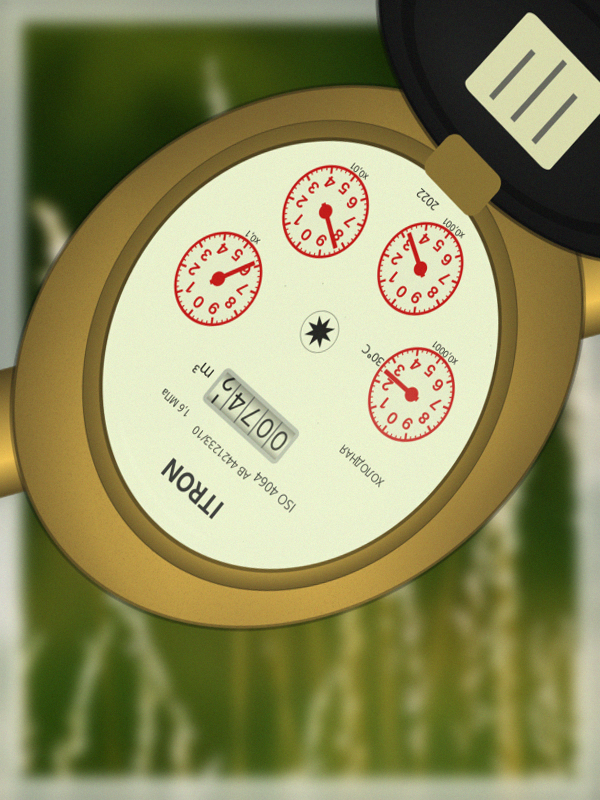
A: m³ 741.5832
